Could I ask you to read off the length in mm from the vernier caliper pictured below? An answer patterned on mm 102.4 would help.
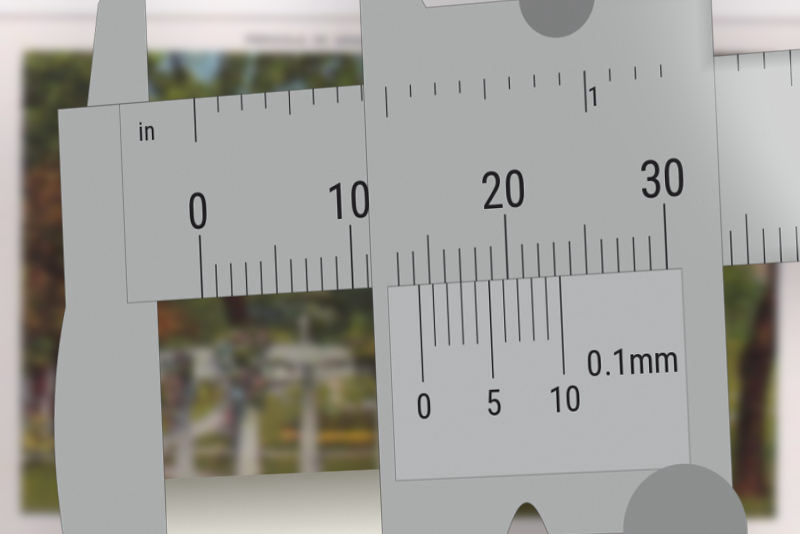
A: mm 14.3
